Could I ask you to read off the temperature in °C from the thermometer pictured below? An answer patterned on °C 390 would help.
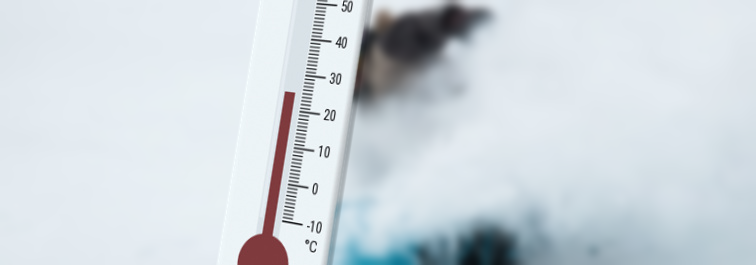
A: °C 25
